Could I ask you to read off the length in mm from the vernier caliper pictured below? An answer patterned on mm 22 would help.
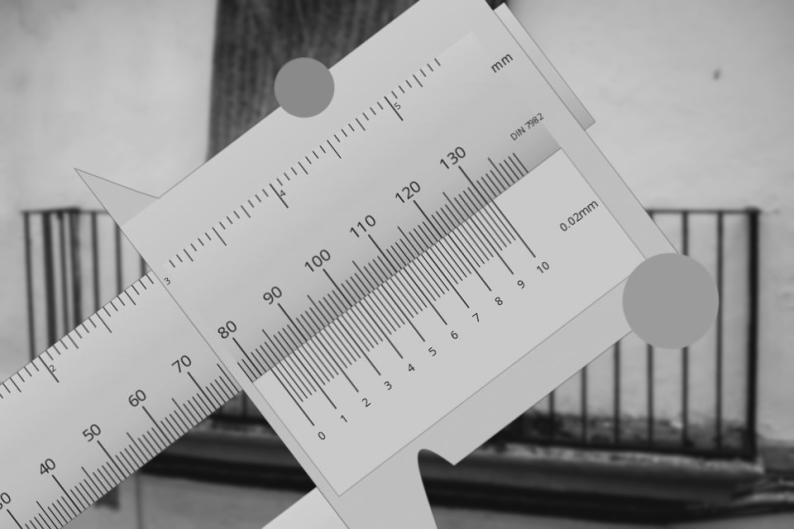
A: mm 82.0
